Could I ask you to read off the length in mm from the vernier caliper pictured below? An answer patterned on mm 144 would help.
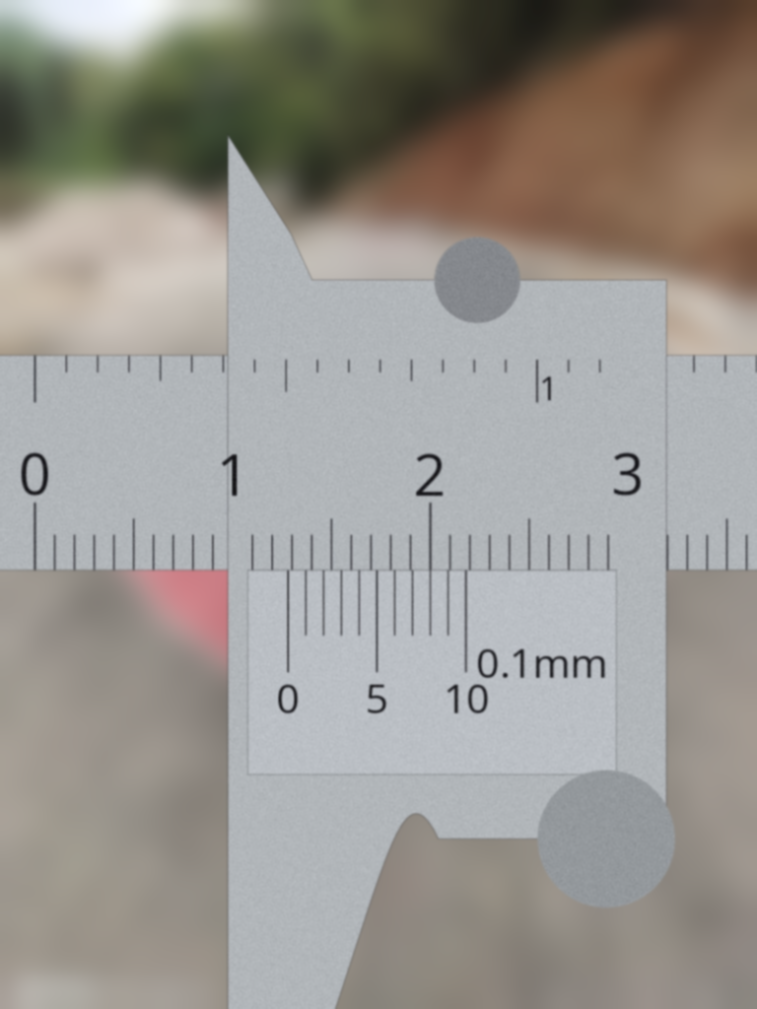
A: mm 12.8
